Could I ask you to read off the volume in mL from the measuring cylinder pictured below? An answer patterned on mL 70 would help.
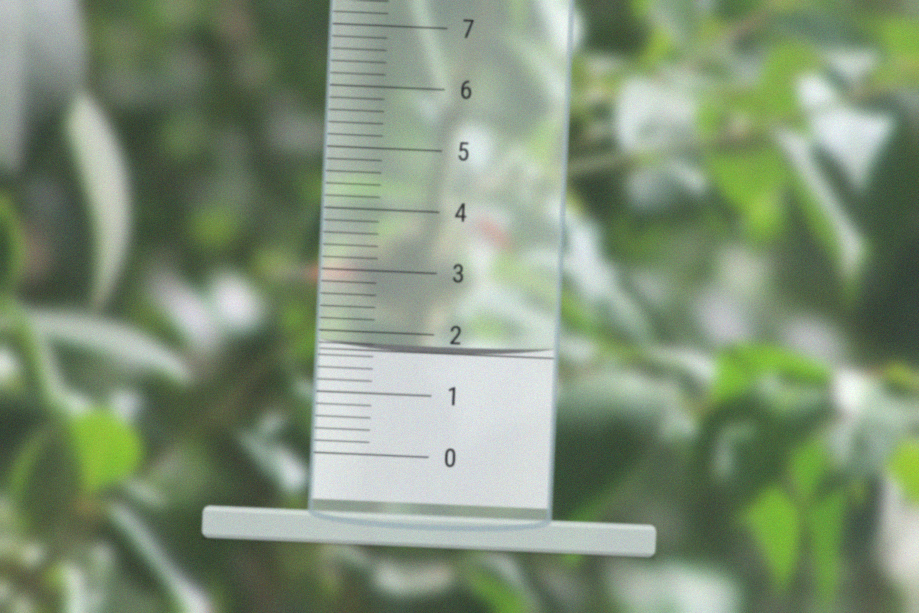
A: mL 1.7
